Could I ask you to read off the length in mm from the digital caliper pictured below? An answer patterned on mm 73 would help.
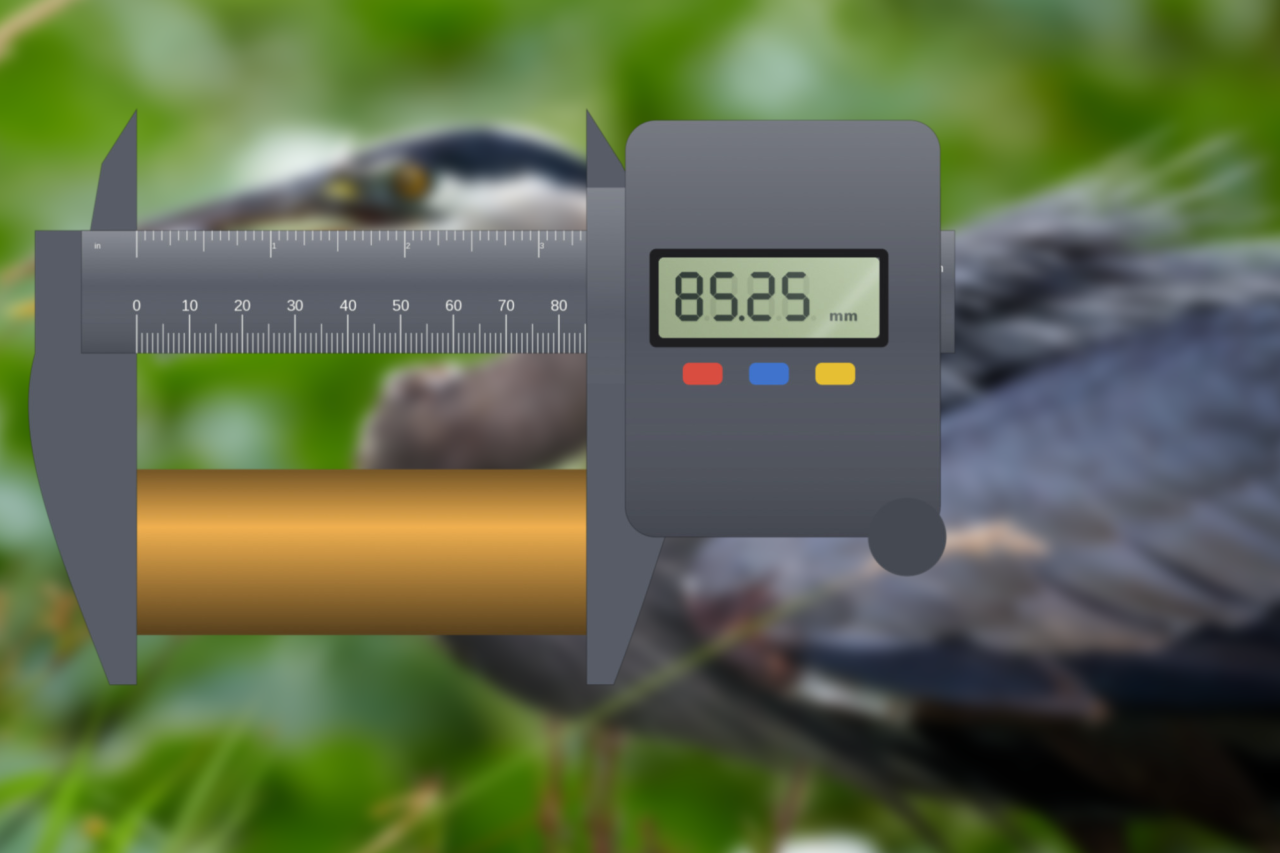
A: mm 85.25
